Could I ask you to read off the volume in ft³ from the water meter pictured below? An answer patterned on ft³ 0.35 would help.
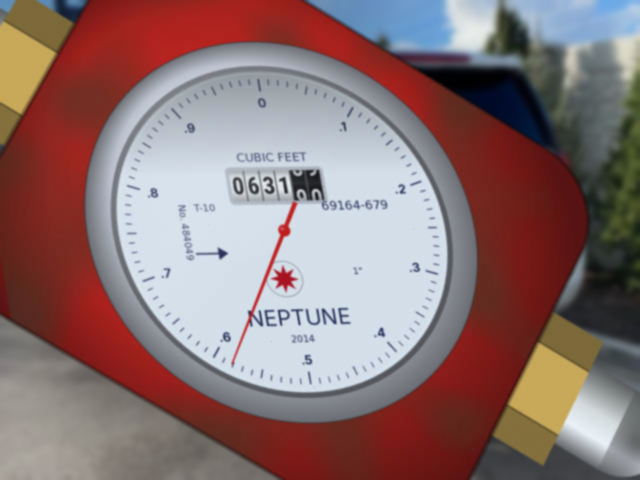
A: ft³ 63189.58
